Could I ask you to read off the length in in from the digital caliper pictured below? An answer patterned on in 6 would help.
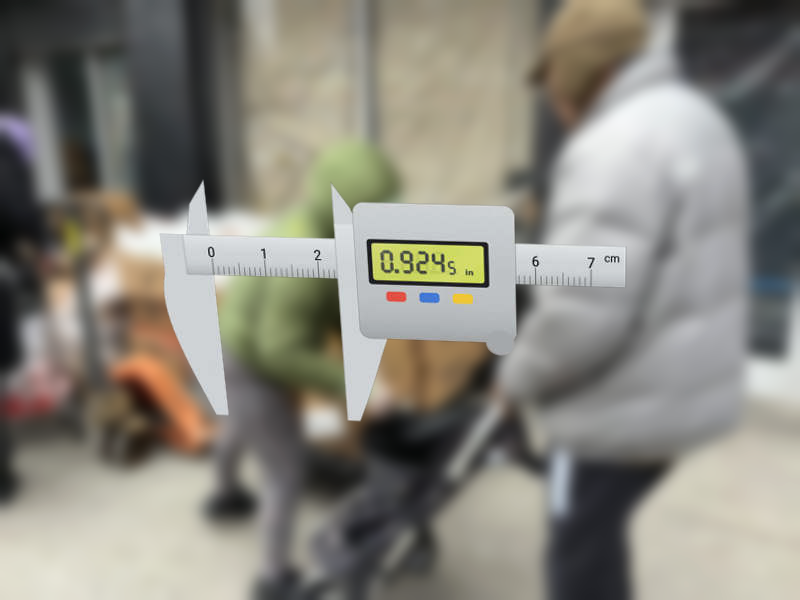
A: in 0.9245
